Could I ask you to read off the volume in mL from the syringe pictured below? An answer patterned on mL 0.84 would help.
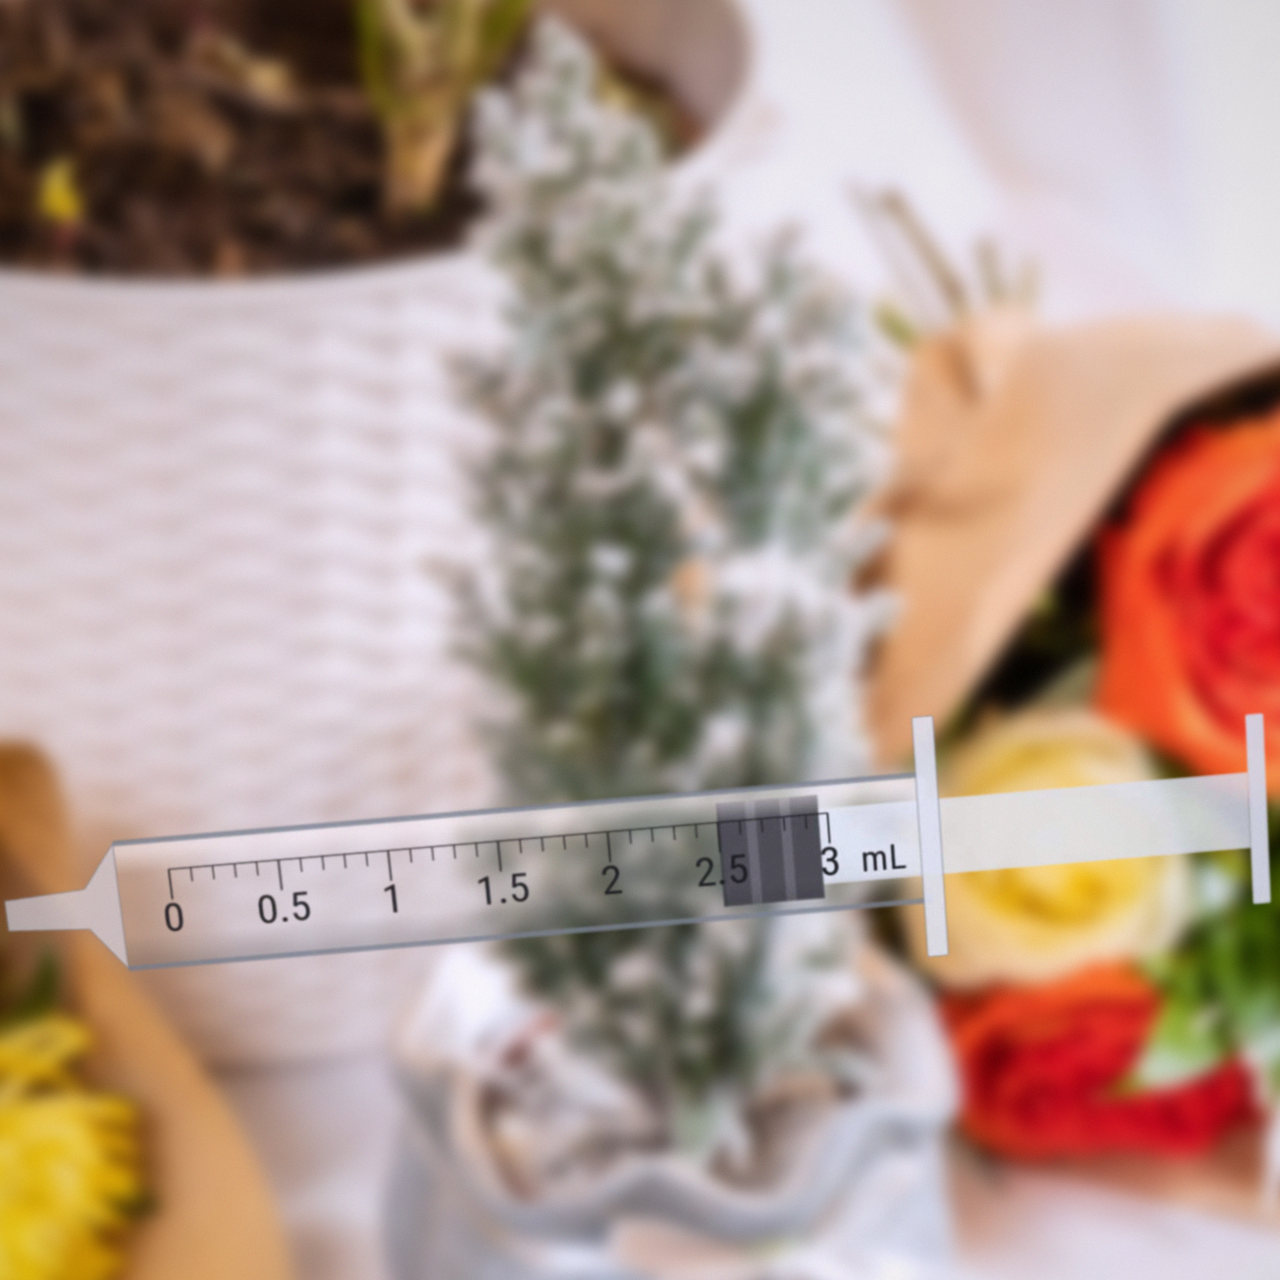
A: mL 2.5
